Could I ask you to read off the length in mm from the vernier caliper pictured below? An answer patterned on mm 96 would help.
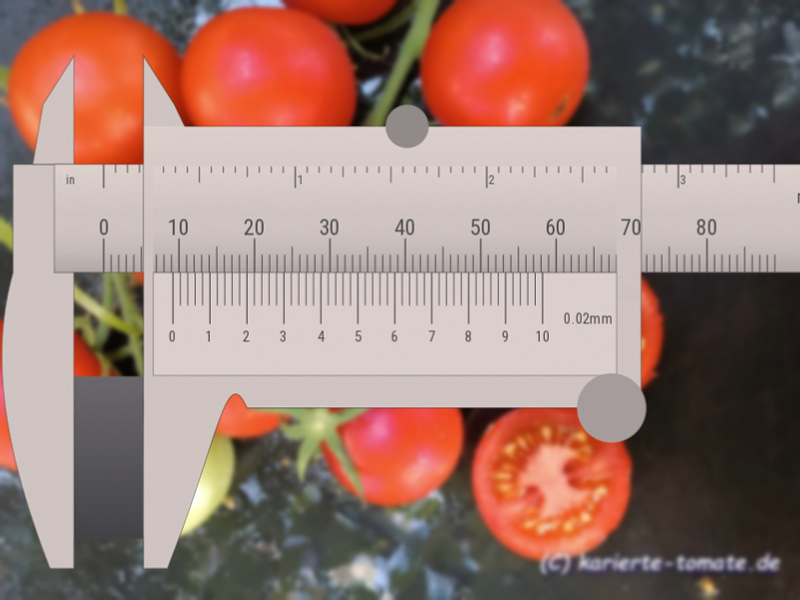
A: mm 9.2
